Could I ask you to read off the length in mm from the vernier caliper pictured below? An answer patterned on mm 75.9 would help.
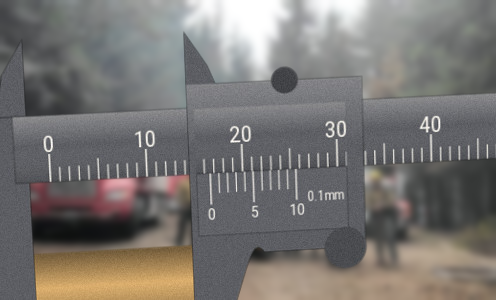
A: mm 16.6
